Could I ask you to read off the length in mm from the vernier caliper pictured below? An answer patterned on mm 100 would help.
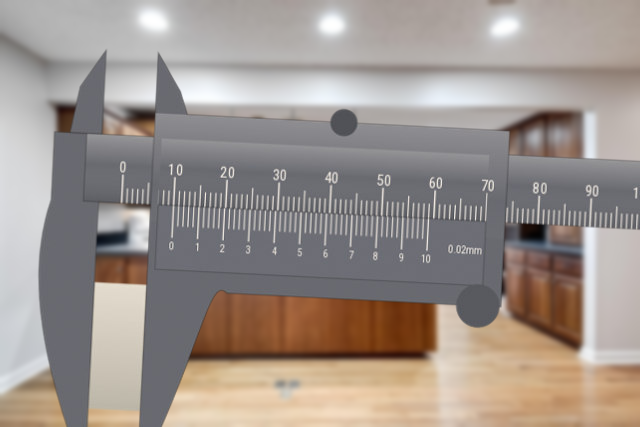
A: mm 10.0
